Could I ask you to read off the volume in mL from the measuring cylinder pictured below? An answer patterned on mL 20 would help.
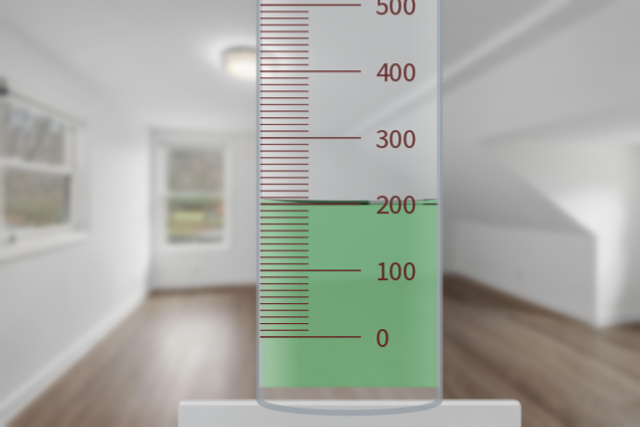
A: mL 200
